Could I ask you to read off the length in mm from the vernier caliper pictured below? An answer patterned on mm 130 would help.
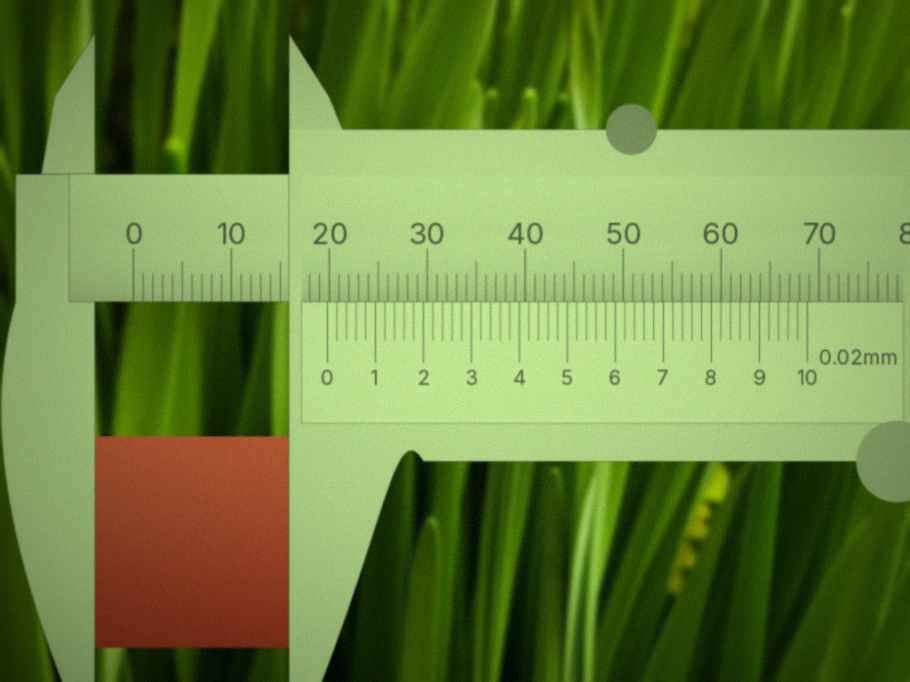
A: mm 19.8
